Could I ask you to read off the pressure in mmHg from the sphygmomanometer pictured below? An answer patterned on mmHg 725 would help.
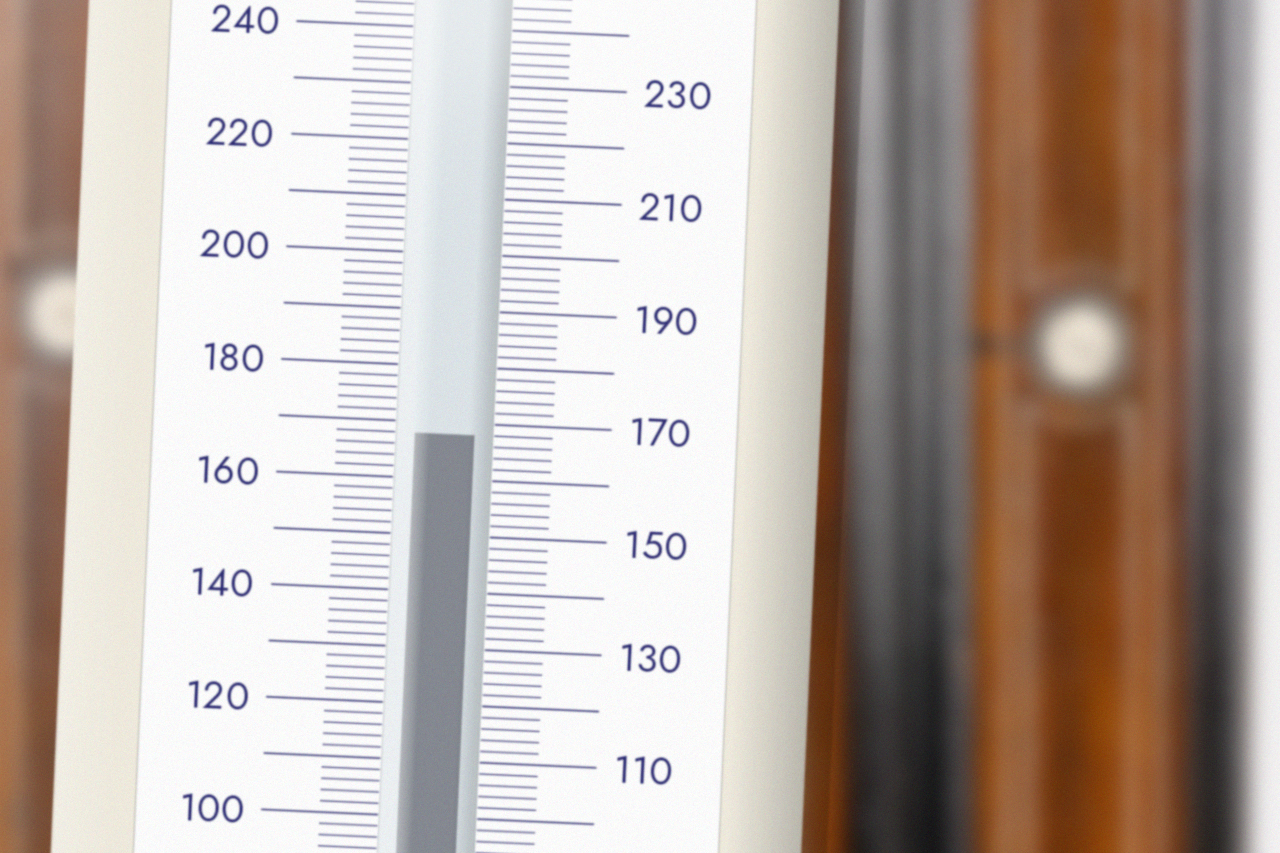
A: mmHg 168
